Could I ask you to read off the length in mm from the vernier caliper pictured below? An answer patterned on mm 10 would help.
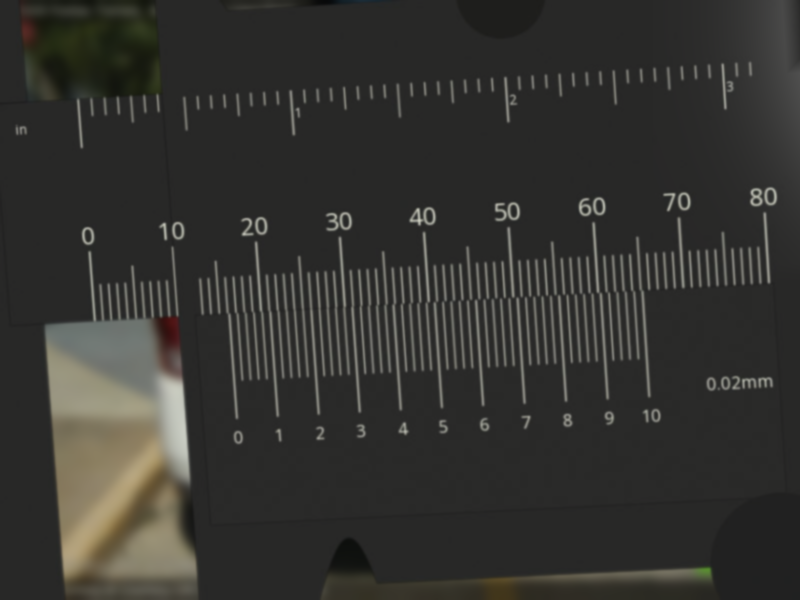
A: mm 16.2
